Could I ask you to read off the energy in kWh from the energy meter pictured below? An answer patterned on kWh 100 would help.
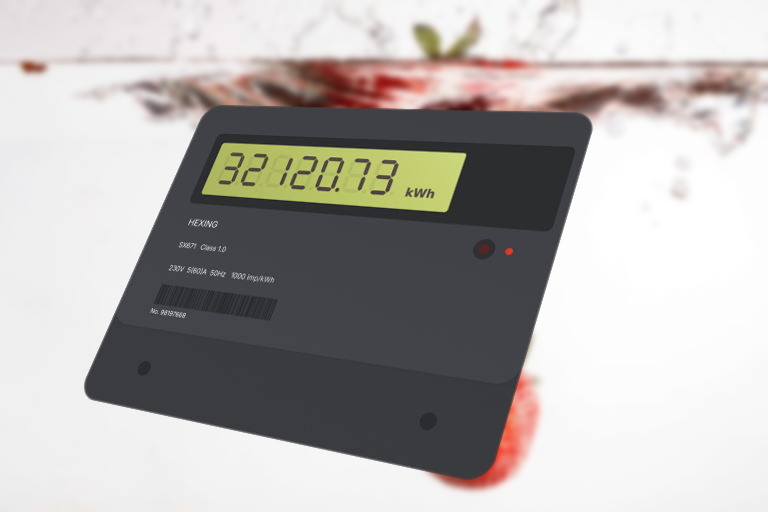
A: kWh 32120.73
